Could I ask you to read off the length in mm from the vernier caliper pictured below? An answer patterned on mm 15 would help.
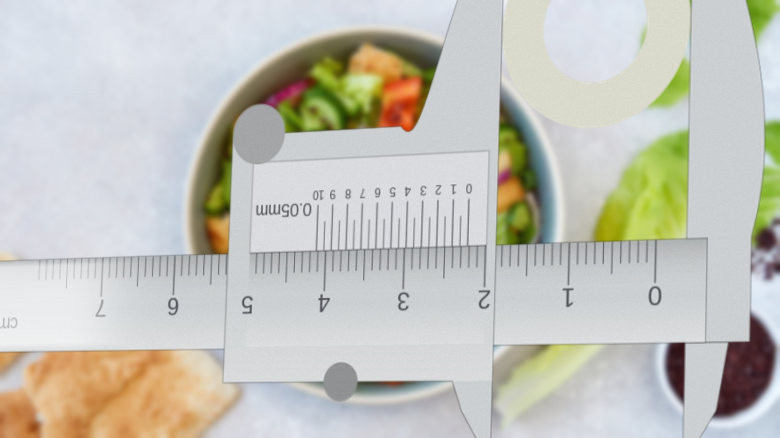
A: mm 22.2
